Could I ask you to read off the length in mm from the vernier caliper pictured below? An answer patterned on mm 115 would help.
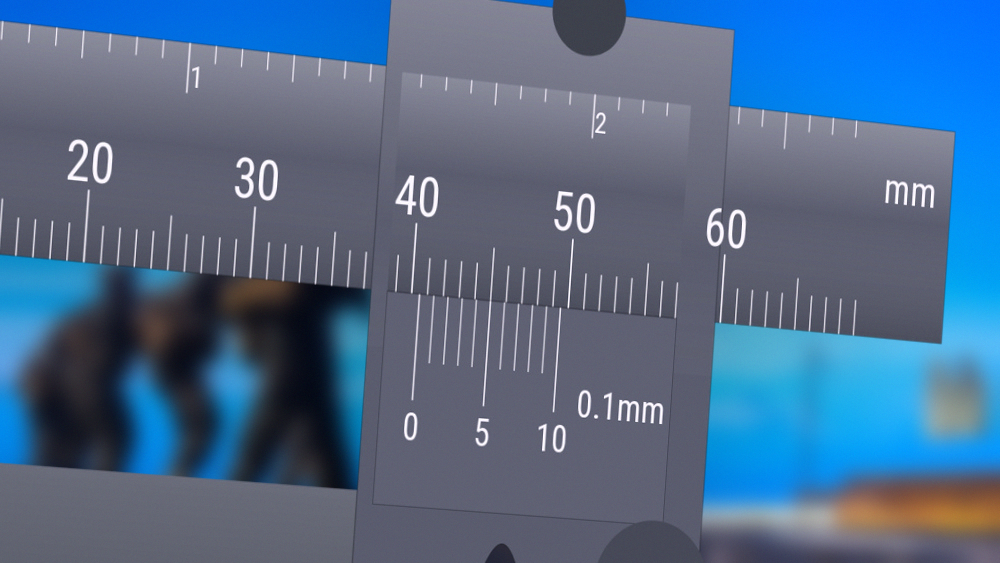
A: mm 40.5
